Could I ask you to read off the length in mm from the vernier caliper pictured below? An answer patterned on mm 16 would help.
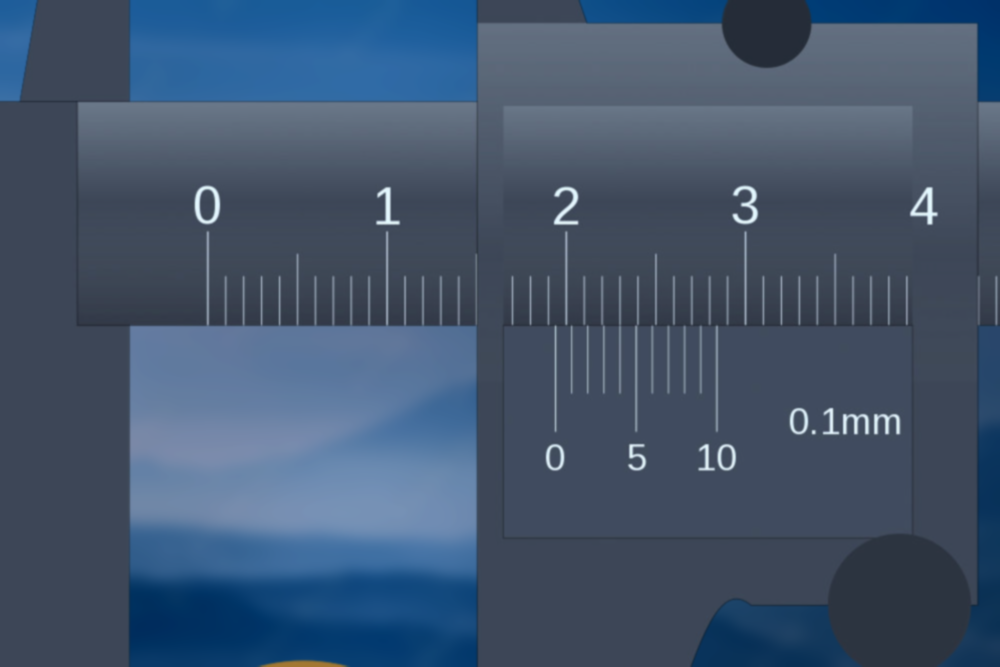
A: mm 19.4
